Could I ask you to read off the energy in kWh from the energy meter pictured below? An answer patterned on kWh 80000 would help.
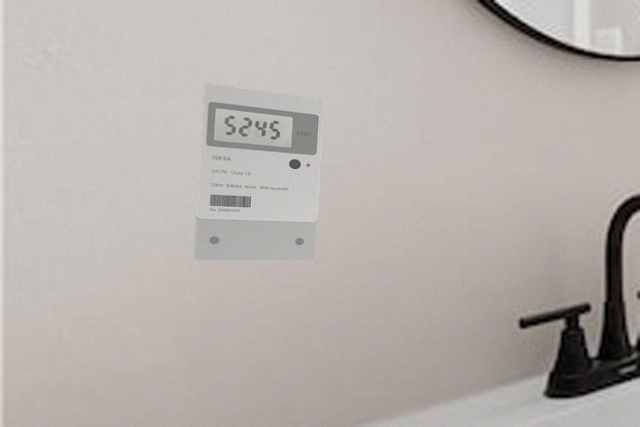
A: kWh 5245
